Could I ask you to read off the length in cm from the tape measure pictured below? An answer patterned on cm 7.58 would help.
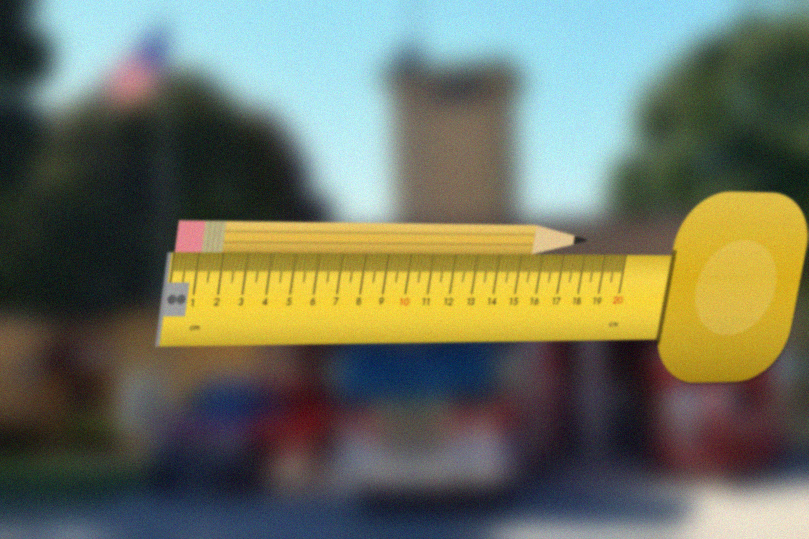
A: cm 18
